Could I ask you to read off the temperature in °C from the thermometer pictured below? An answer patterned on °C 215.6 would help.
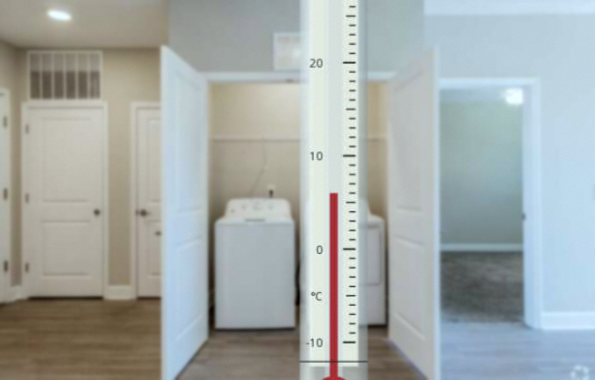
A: °C 6
